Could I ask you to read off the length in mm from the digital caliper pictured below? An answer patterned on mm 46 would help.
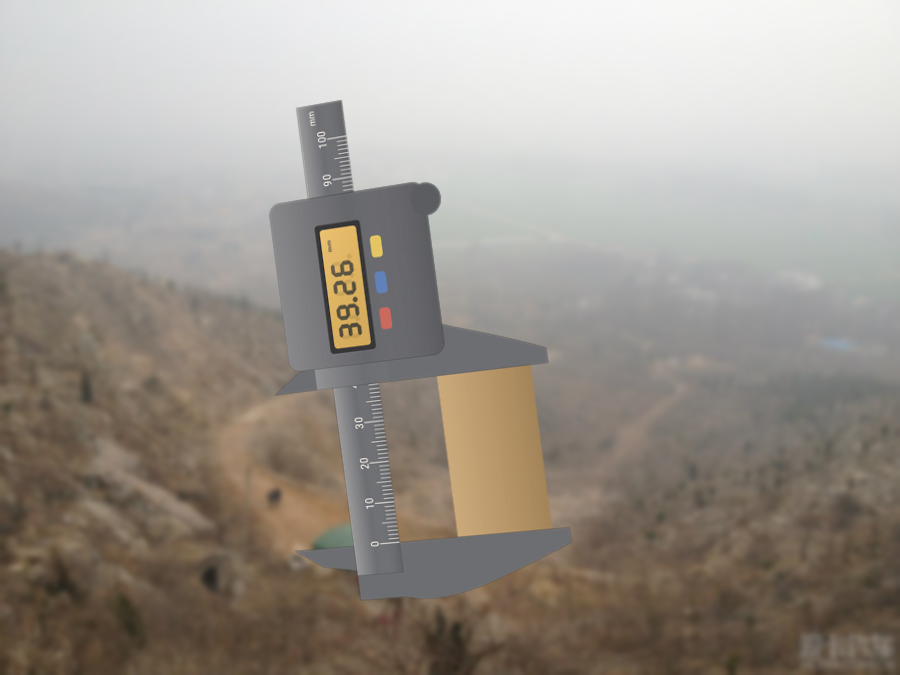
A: mm 39.26
